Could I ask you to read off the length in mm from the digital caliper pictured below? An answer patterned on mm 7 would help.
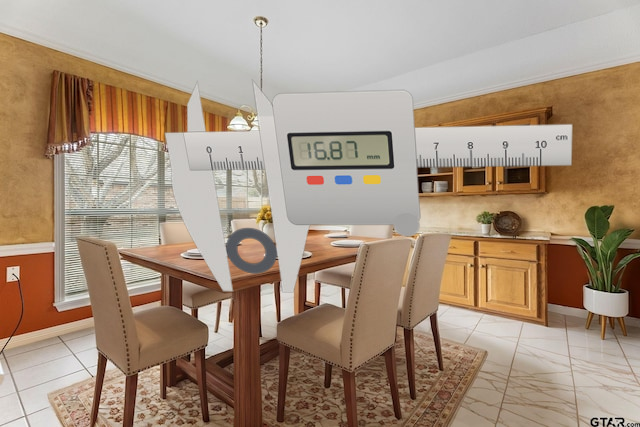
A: mm 16.87
